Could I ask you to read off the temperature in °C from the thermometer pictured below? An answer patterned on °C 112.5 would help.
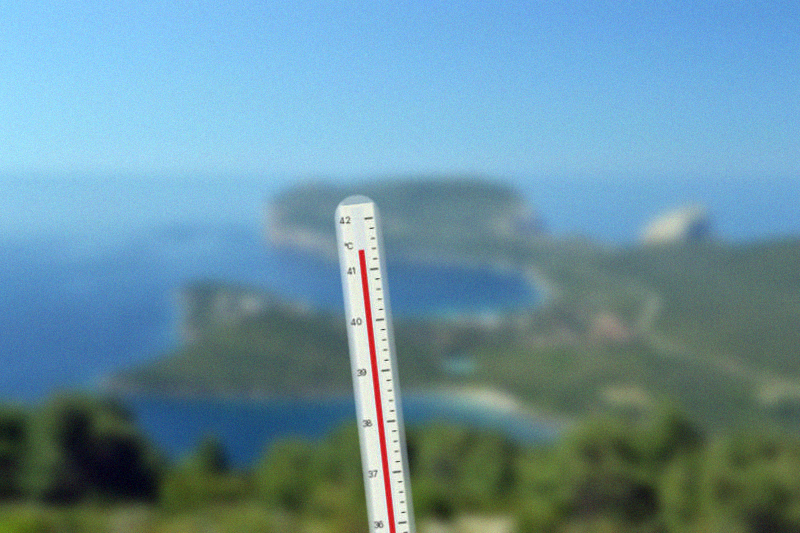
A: °C 41.4
